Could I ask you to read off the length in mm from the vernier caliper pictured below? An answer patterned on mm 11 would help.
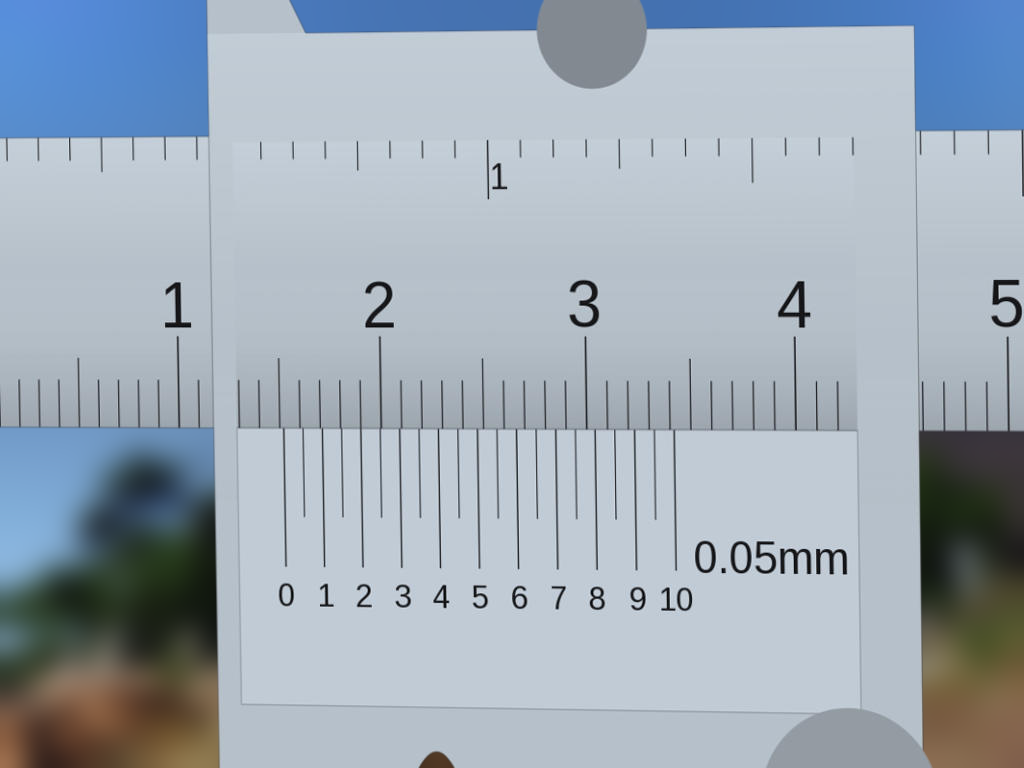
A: mm 15.2
